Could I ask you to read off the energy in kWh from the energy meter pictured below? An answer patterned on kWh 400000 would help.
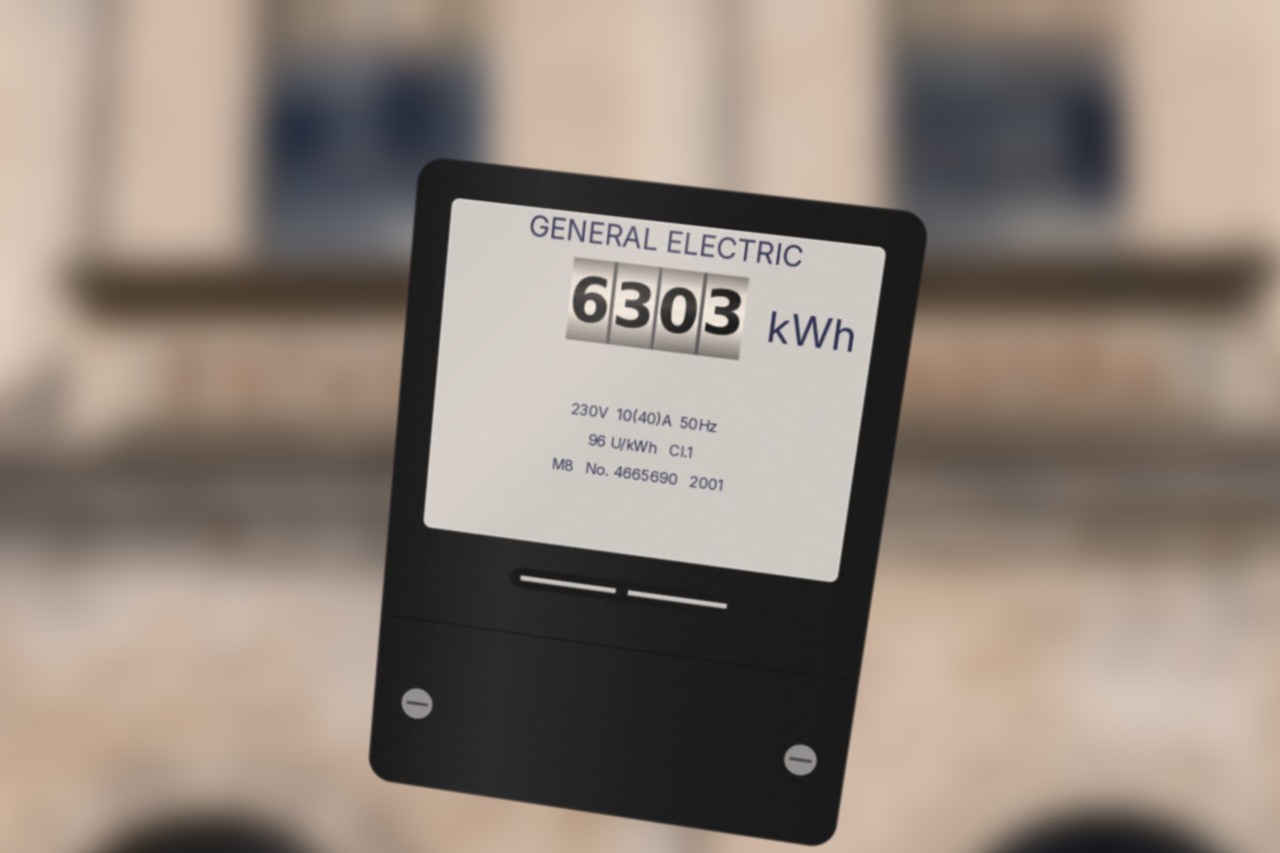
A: kWh 6303
